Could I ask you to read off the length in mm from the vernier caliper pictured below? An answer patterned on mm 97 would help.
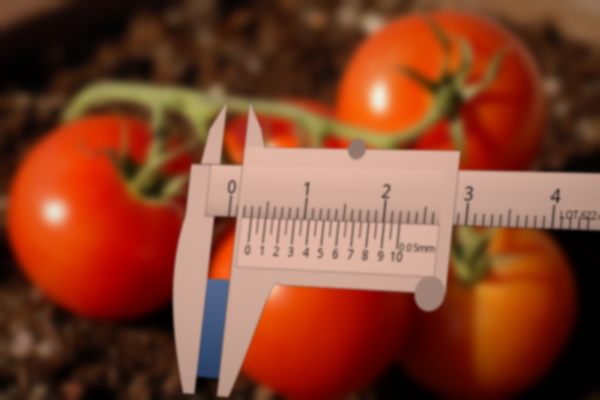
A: mm 3.0
